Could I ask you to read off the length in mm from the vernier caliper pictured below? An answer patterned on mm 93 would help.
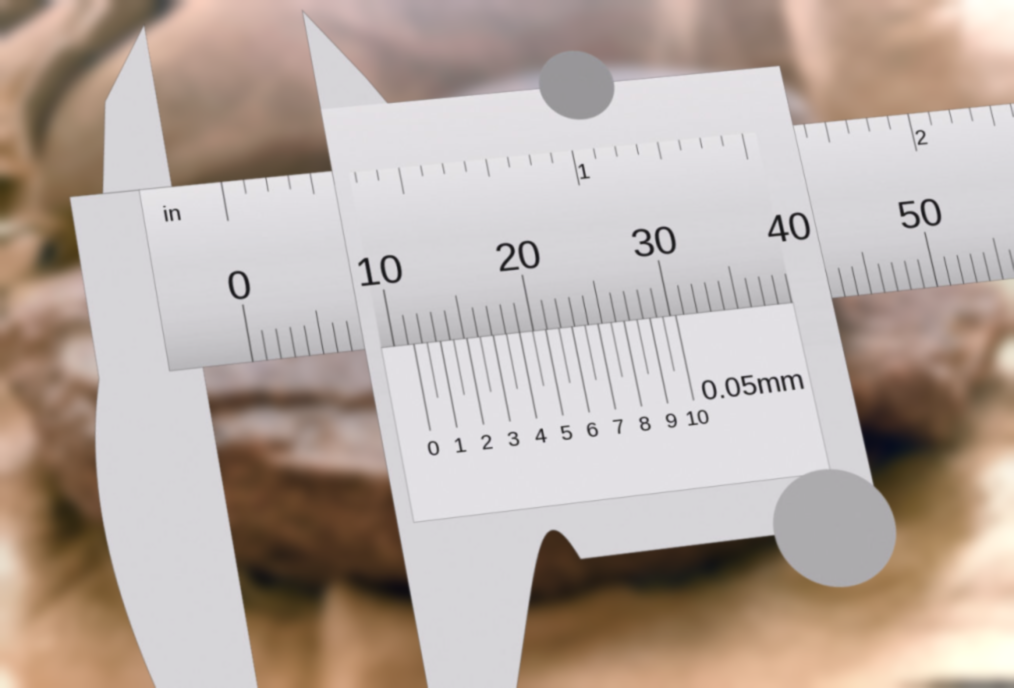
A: mm 11.4
